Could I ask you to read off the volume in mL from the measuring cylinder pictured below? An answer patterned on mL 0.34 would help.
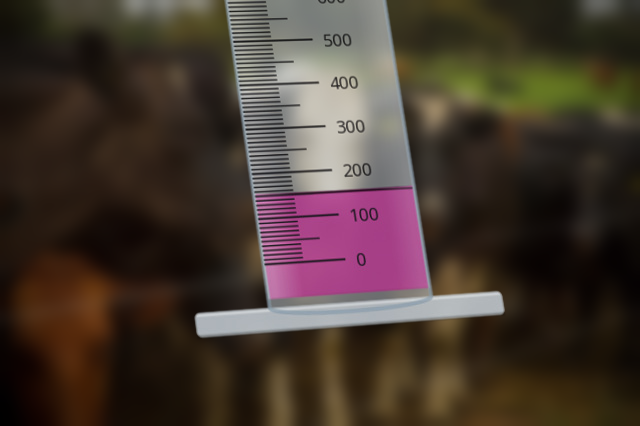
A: mL 150
